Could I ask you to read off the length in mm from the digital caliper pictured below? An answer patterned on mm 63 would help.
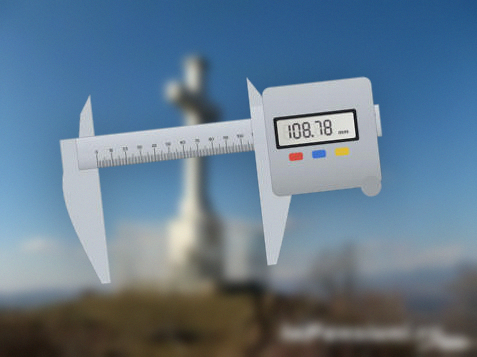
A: mm 108.78
